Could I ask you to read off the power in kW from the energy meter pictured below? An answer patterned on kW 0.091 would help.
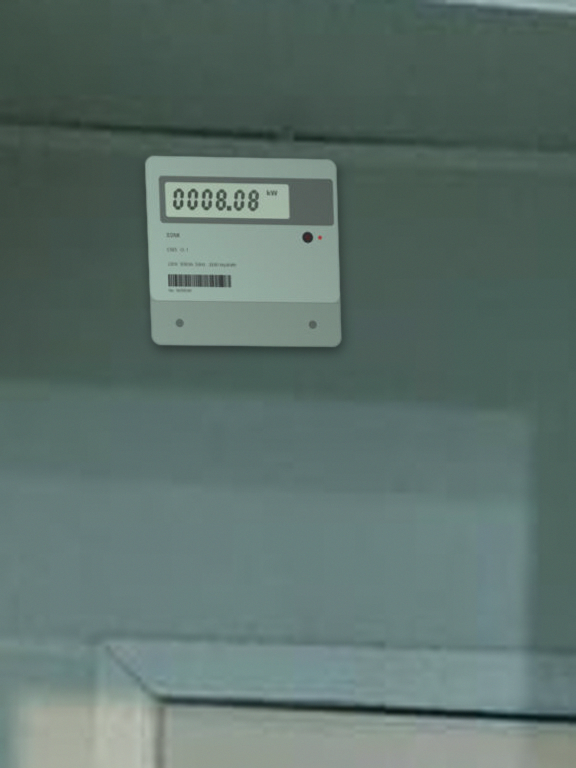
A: kW 8.08
